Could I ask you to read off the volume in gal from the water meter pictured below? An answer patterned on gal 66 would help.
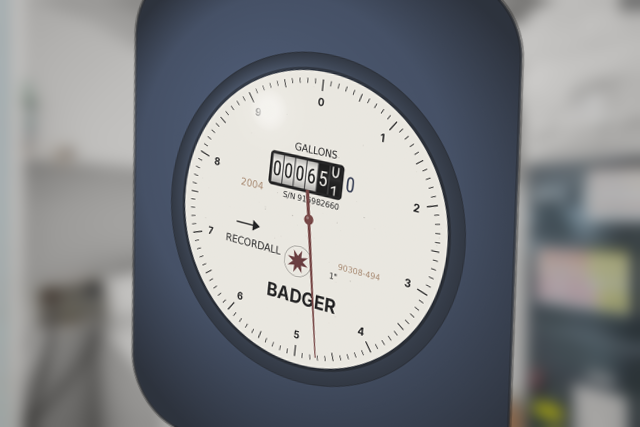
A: gal 6504.7
